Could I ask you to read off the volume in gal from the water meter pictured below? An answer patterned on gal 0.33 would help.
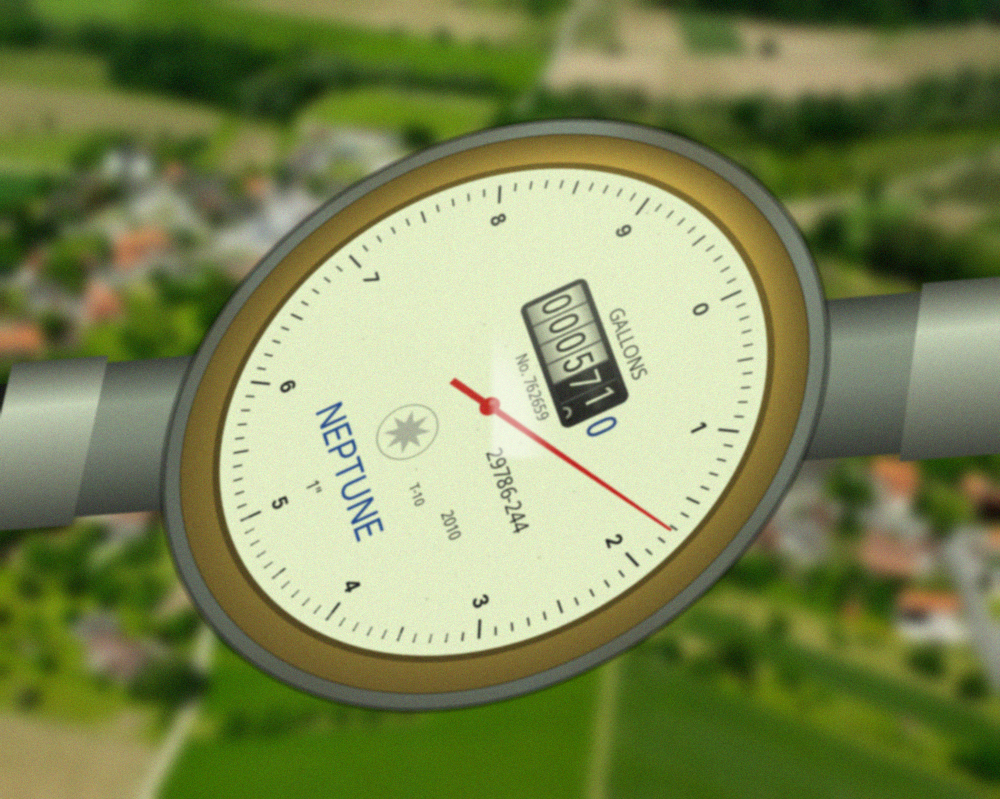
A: gal 5711.7
